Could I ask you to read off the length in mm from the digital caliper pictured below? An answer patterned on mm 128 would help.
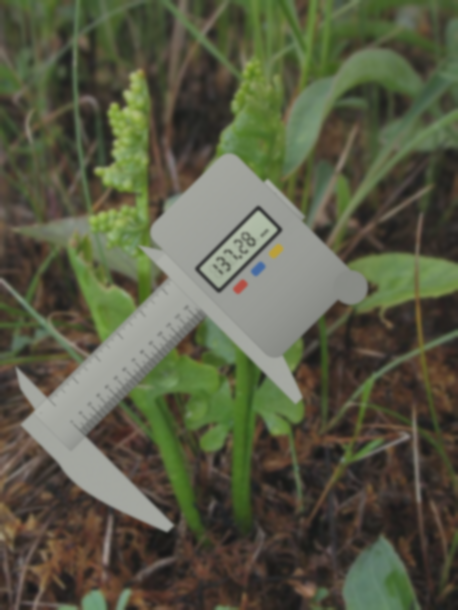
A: mm 137.28
